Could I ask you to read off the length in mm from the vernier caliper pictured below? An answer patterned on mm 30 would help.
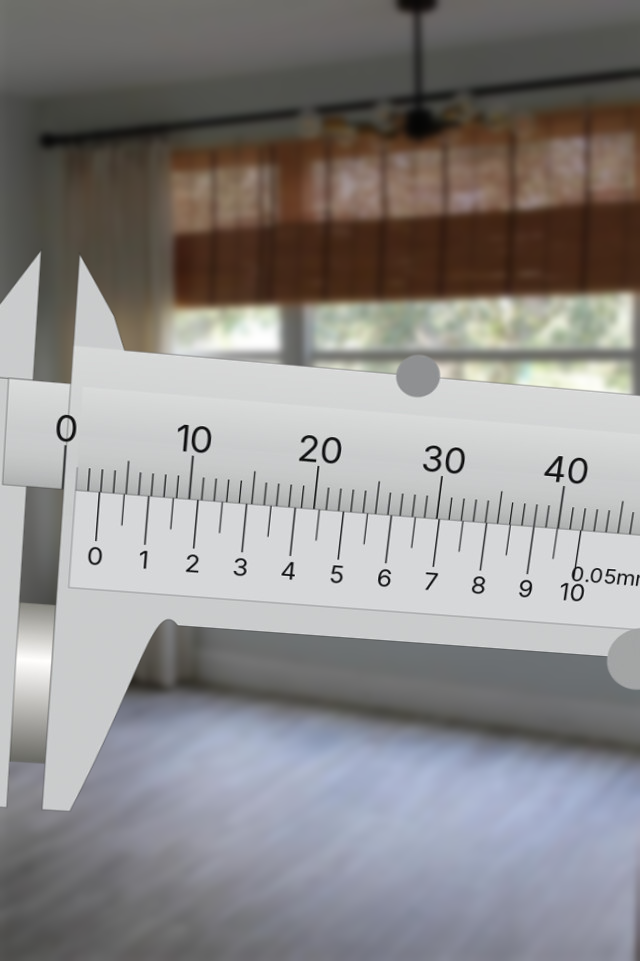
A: mm 2.9
